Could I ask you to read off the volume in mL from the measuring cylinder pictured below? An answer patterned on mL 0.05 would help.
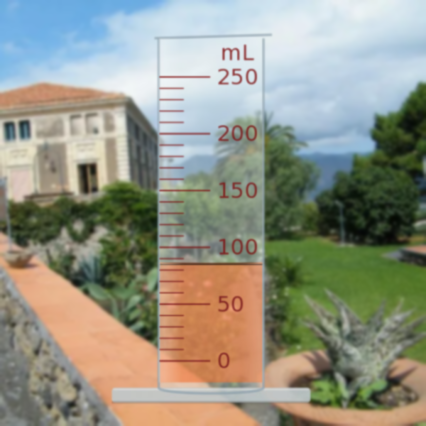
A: mL 85
